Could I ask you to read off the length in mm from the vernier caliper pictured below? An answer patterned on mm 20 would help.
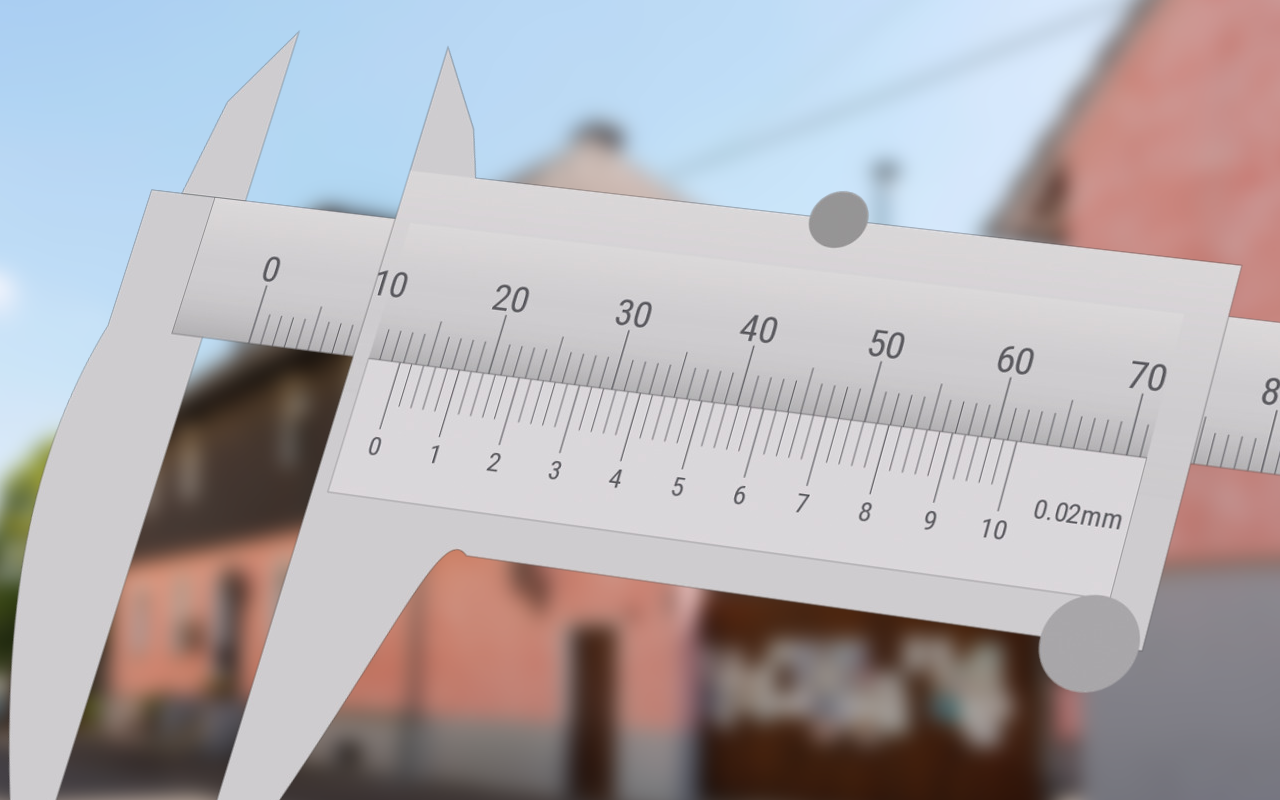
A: mm 12.7
